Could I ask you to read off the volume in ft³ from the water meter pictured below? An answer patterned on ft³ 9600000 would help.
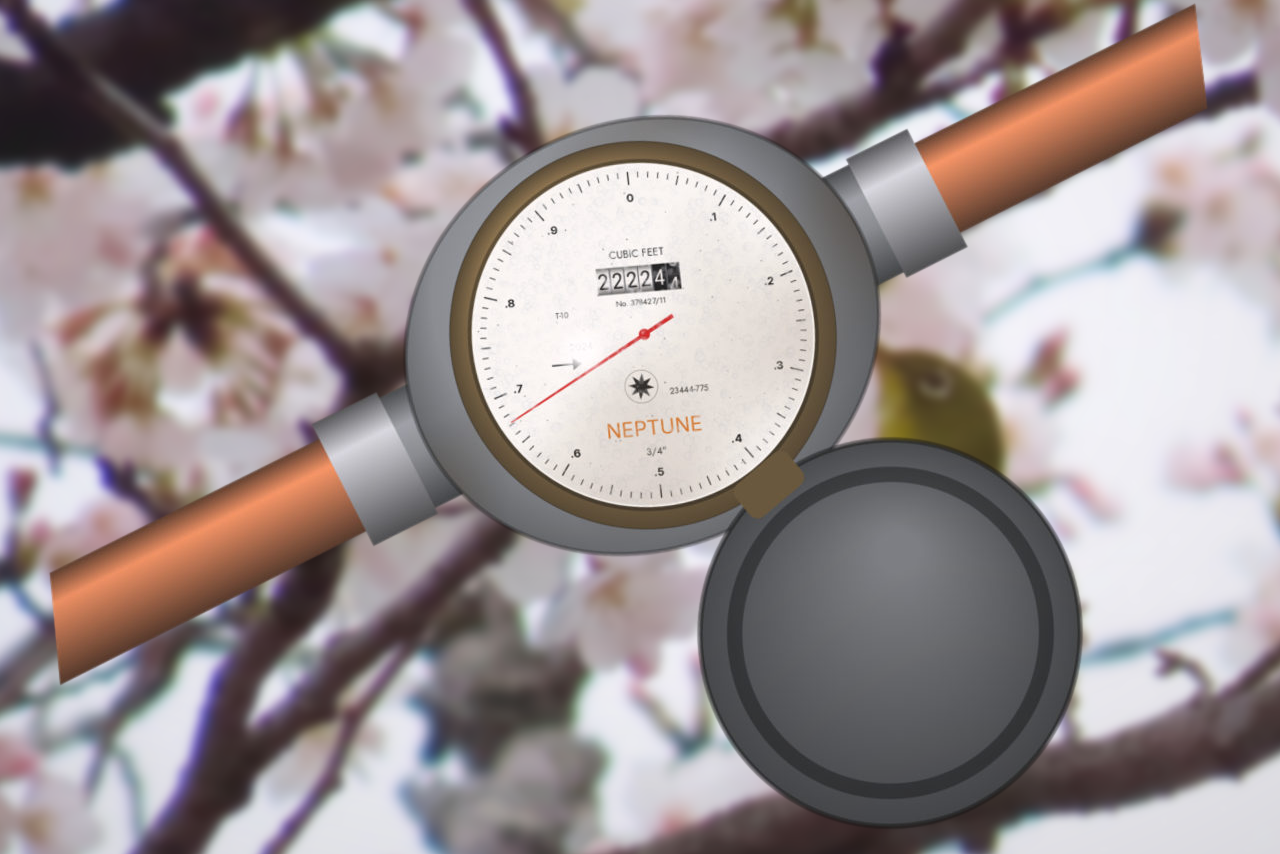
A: ft³ 222243.67
